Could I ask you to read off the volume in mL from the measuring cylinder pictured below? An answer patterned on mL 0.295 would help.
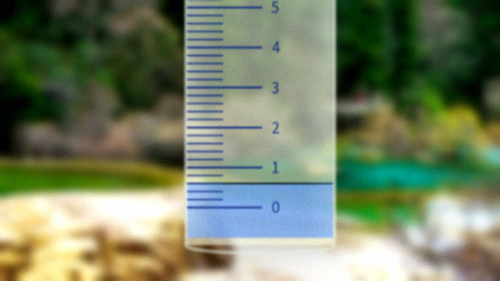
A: mL 0.6
